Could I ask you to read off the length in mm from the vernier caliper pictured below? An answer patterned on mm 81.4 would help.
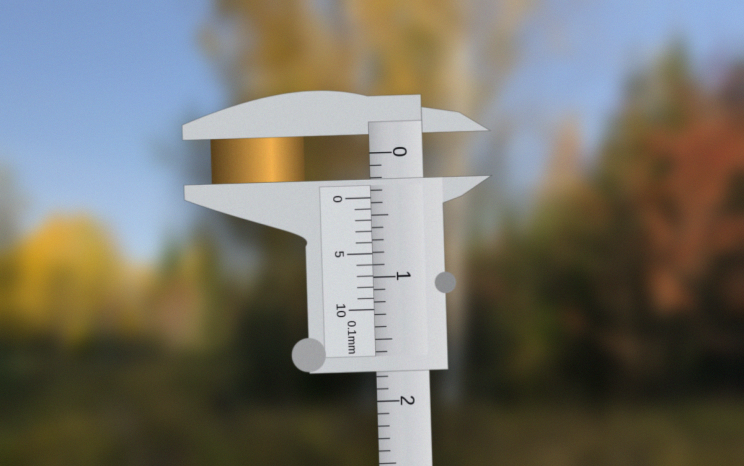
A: mm 3.6
